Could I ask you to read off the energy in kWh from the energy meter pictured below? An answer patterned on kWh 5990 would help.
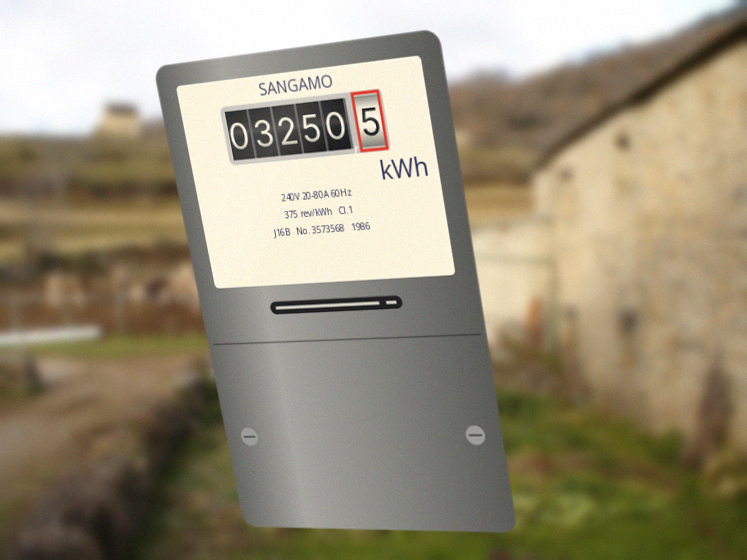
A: kWh 3250.5
